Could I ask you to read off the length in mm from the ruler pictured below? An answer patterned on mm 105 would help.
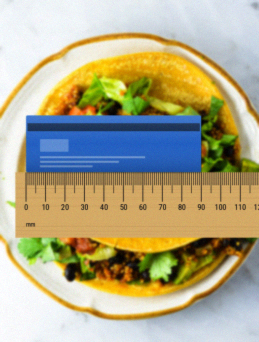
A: mm 90
